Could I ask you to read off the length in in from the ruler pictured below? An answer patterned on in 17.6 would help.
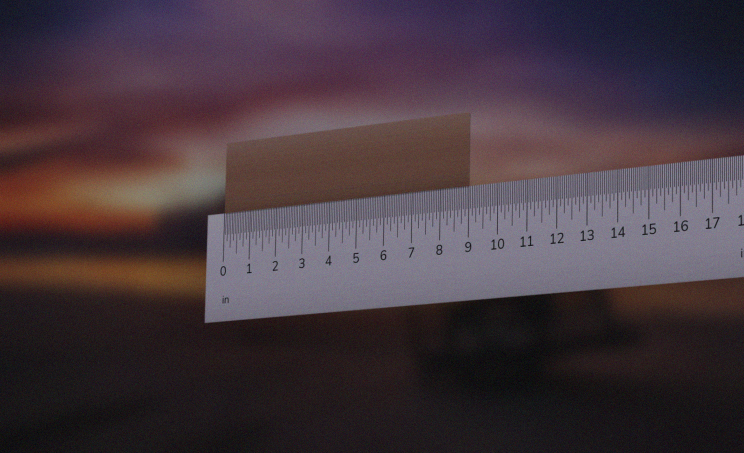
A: in 9
